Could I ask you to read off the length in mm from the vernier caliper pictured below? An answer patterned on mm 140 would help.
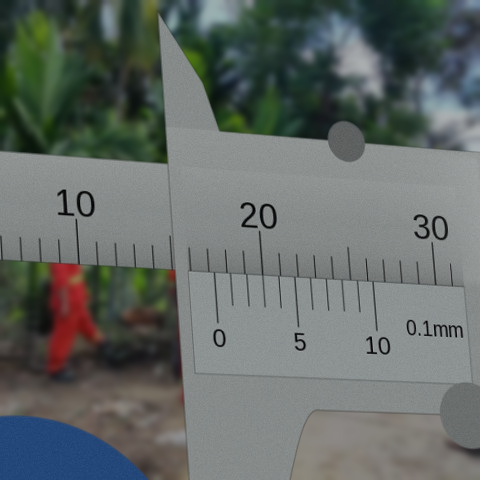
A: mm 17.3
